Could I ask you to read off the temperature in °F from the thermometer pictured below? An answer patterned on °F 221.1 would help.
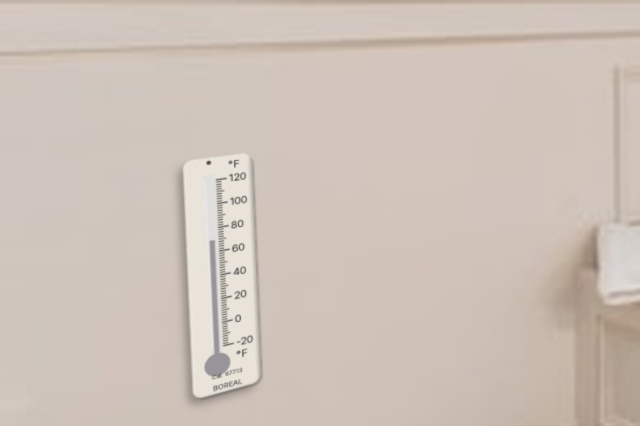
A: °F 70
